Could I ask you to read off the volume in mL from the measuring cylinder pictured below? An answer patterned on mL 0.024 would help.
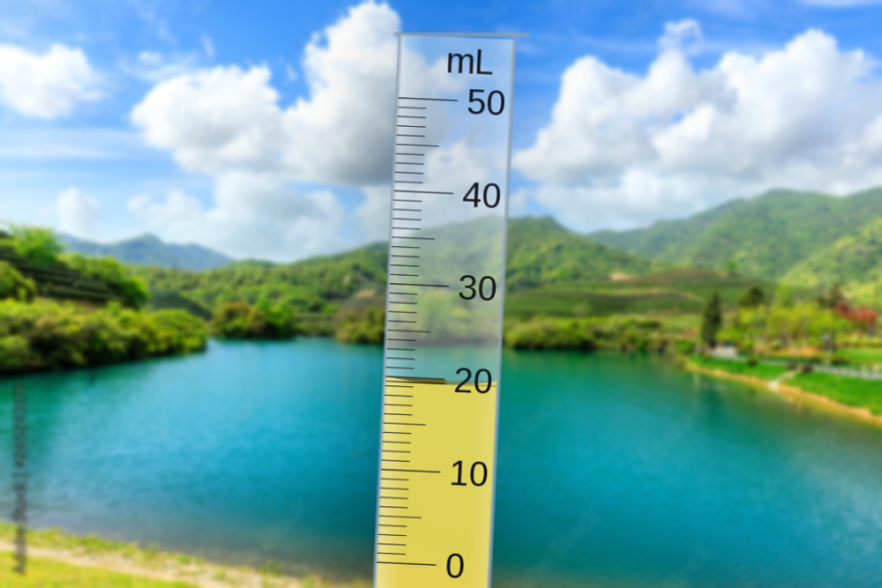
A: mL 19.5
